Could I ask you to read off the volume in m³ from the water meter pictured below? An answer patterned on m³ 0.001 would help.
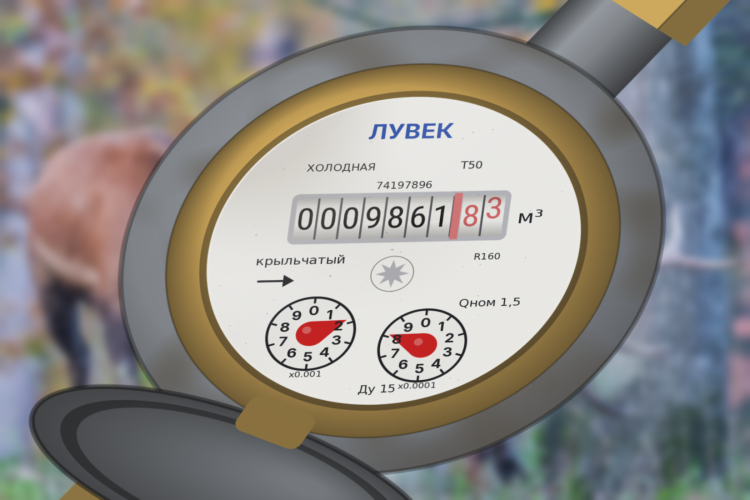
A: m³ 9861.8318
